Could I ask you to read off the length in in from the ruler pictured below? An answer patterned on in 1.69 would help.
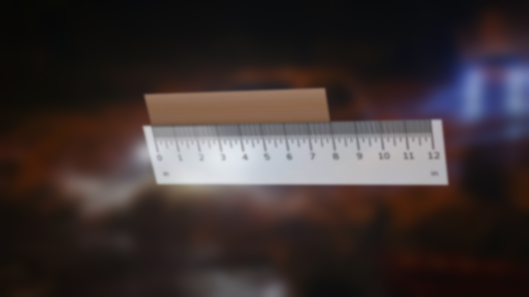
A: in 8
